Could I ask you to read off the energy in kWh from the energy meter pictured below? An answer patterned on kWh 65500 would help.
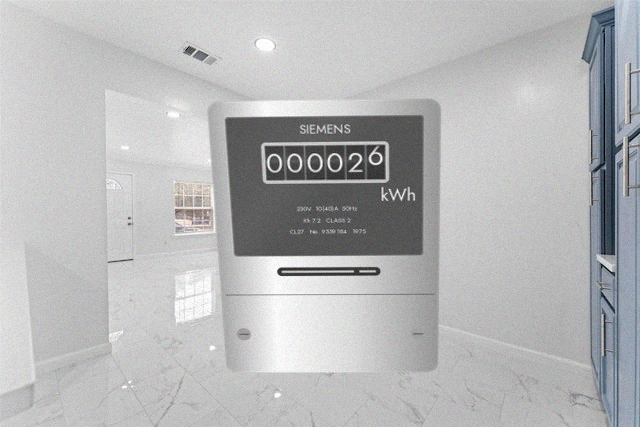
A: kWh 26
